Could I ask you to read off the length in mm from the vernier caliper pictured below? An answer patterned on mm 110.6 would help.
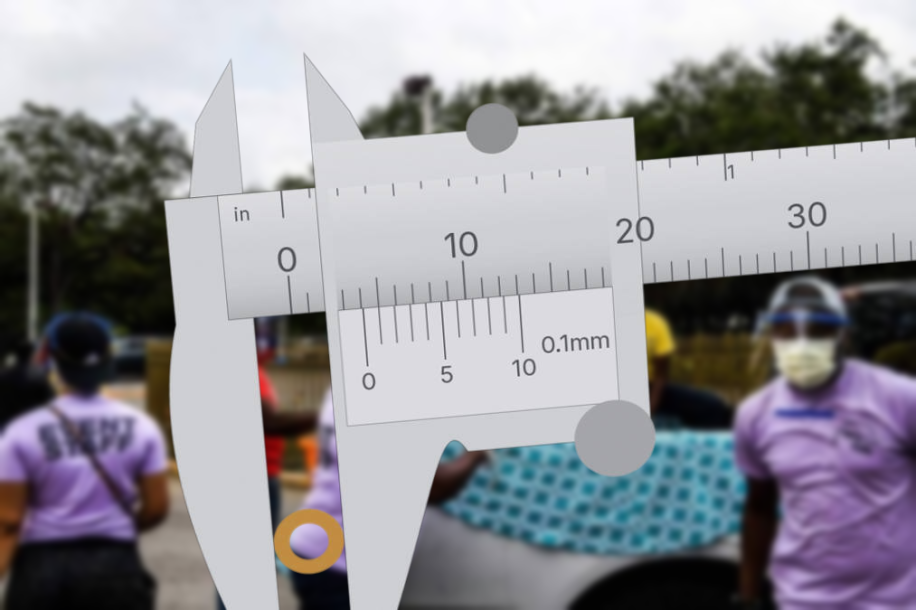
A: mm 4.1
